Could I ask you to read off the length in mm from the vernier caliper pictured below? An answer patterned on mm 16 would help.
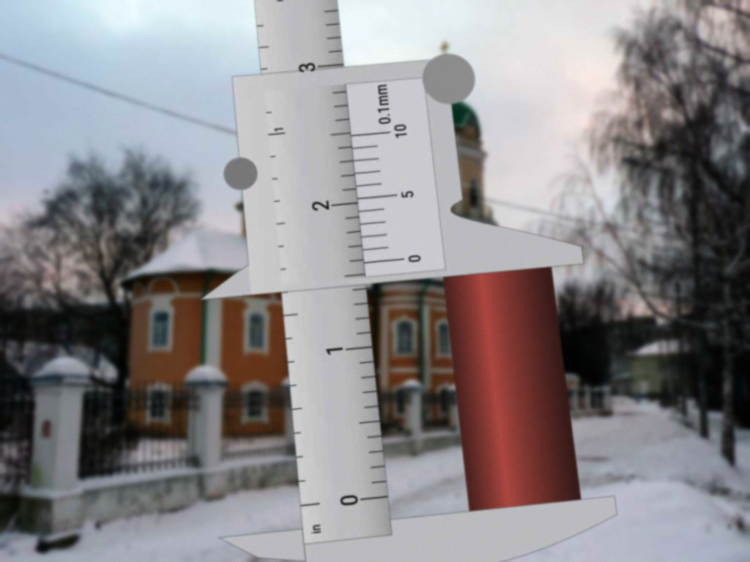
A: mm 15.8
